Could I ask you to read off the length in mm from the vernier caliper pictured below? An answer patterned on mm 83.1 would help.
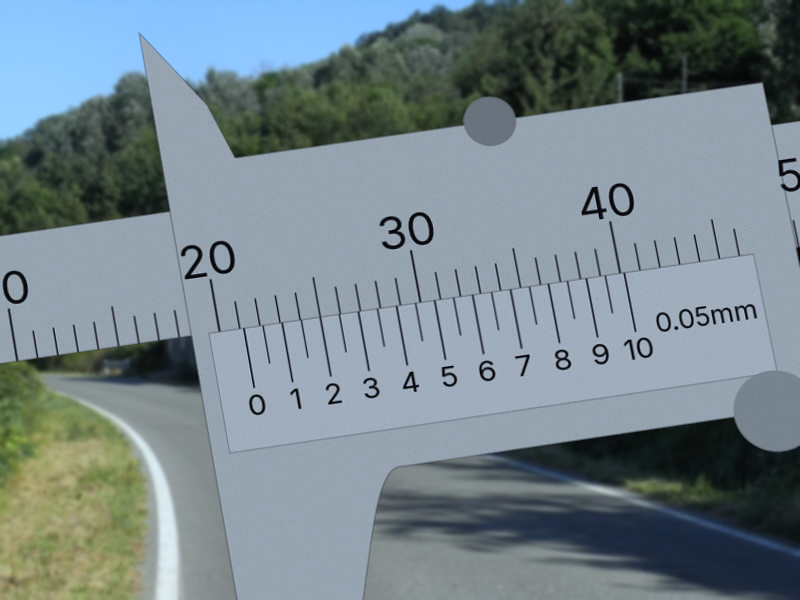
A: mm 21.2
